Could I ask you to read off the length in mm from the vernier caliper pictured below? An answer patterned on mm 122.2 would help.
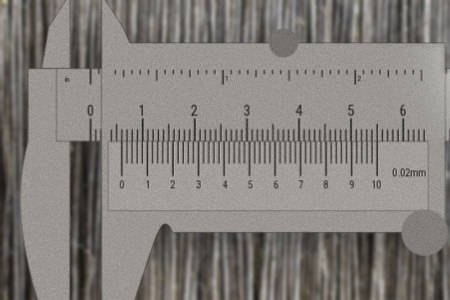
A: mm 6.0
